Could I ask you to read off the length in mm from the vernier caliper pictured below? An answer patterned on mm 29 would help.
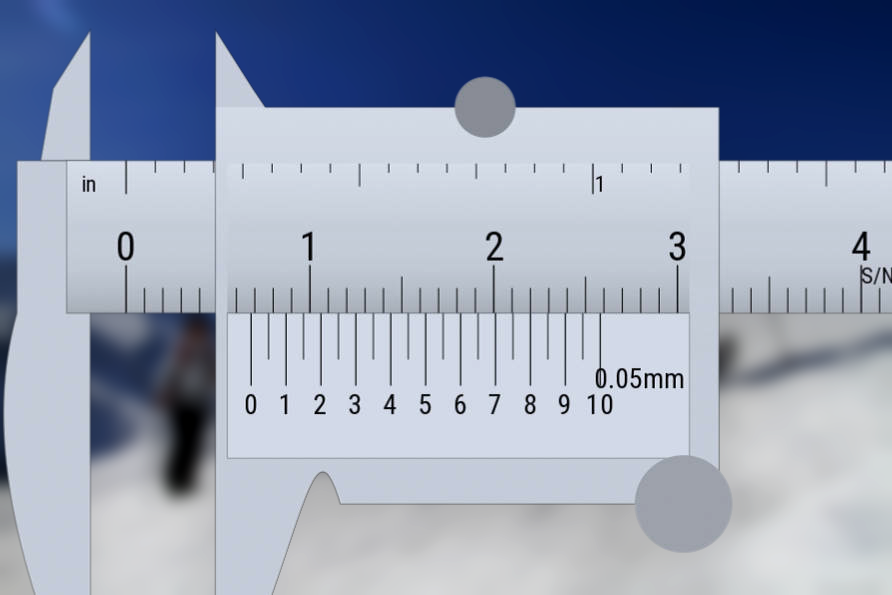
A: mm 6.8
